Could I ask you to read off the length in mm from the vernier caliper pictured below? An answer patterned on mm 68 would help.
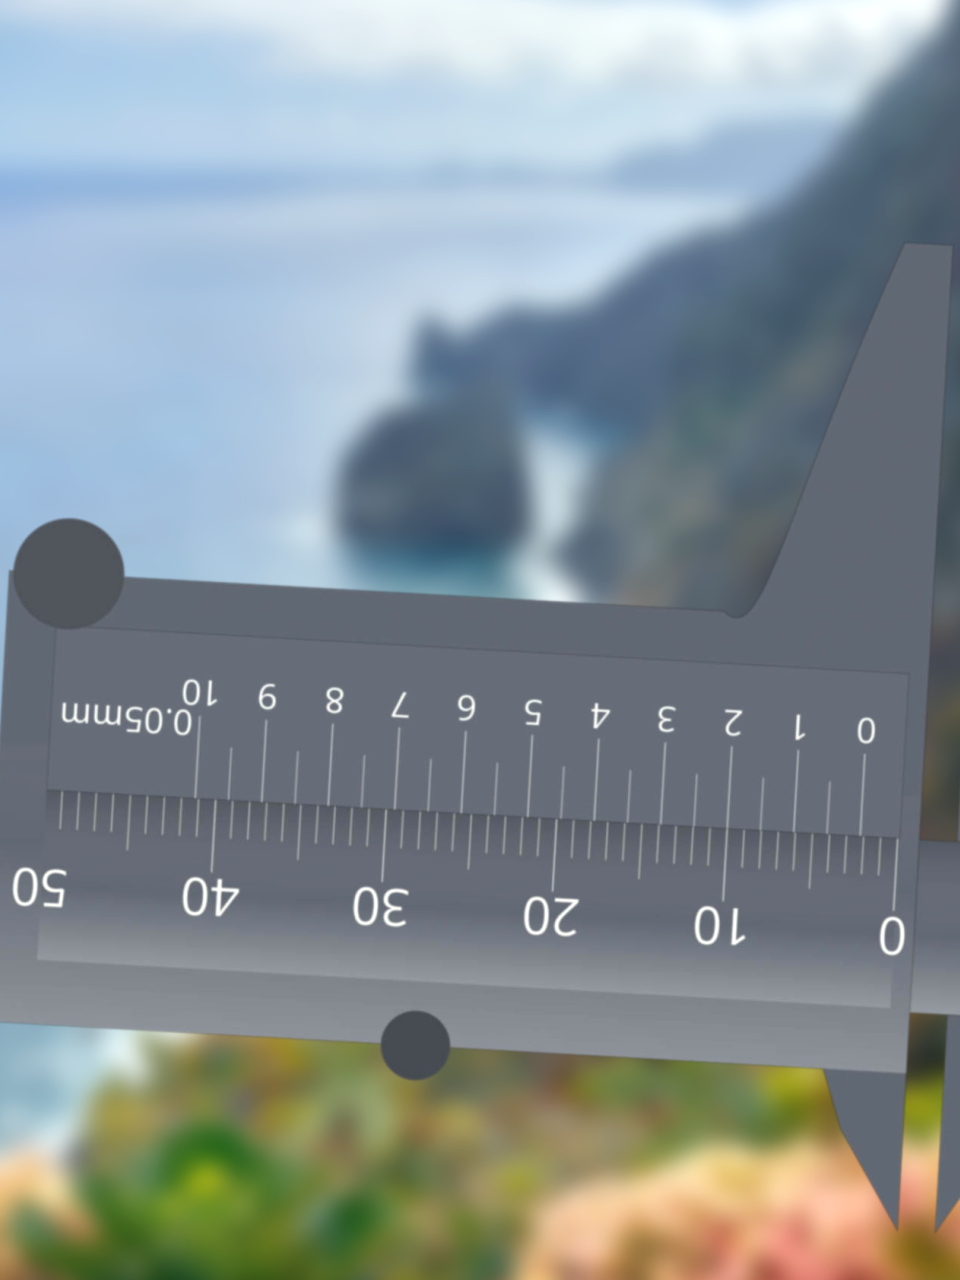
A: mm 2.2
